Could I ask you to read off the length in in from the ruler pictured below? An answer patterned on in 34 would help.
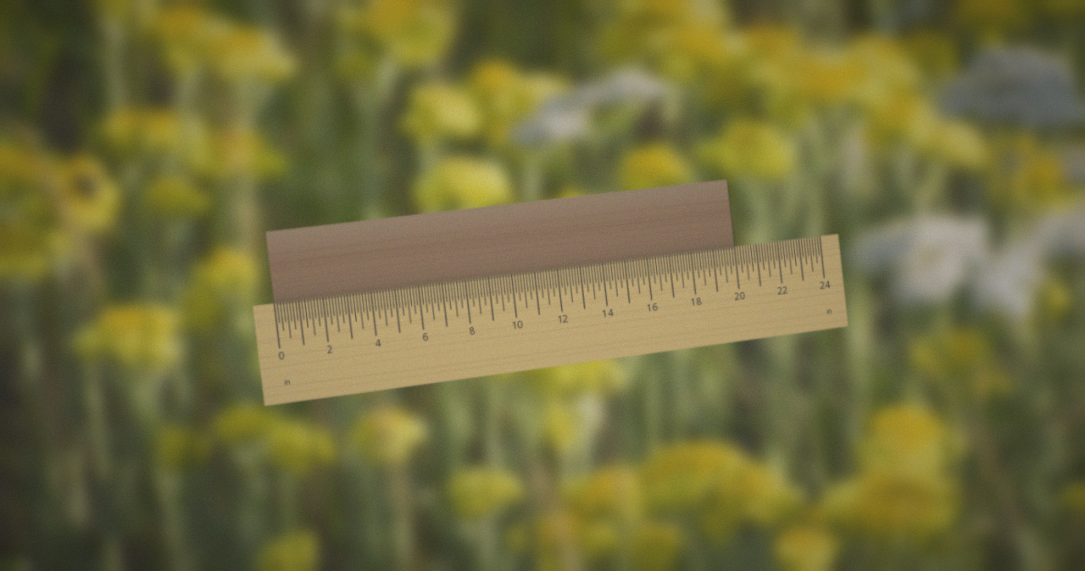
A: in 20
